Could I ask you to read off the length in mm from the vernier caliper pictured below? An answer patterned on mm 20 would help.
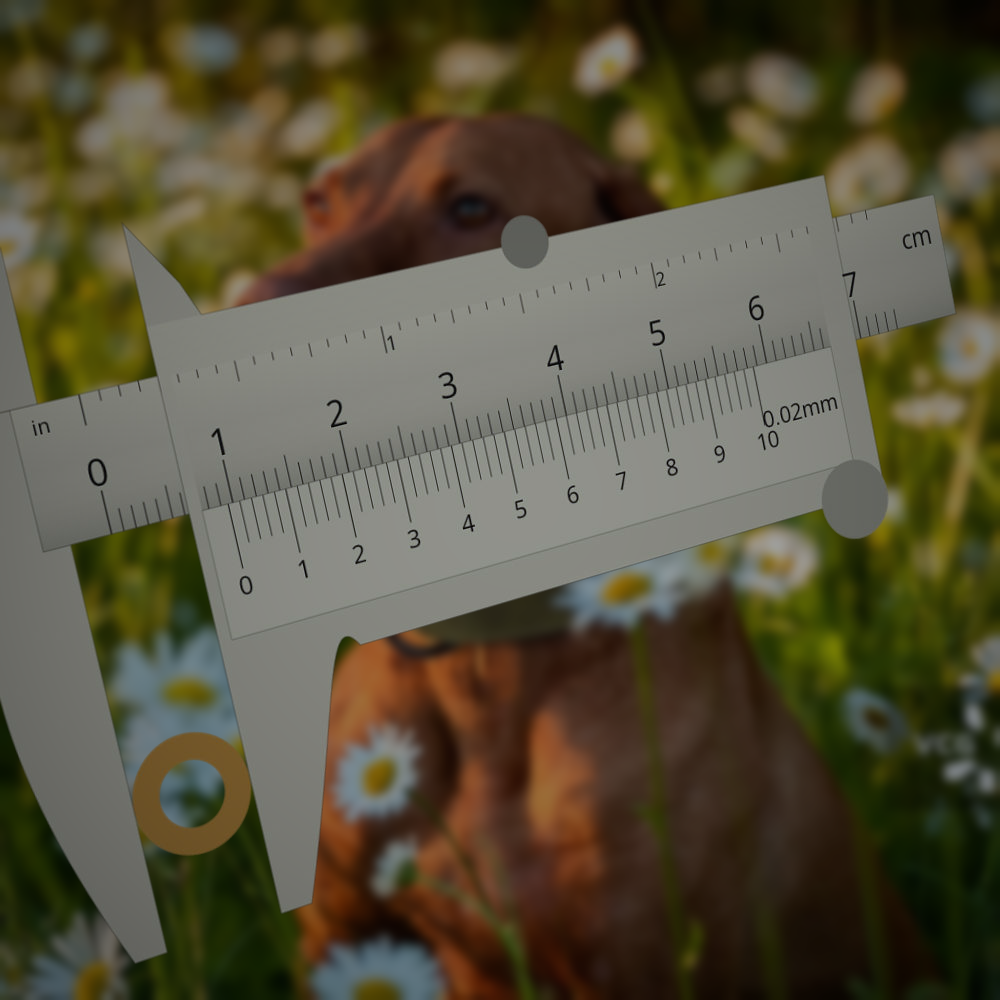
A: mm 9.6
